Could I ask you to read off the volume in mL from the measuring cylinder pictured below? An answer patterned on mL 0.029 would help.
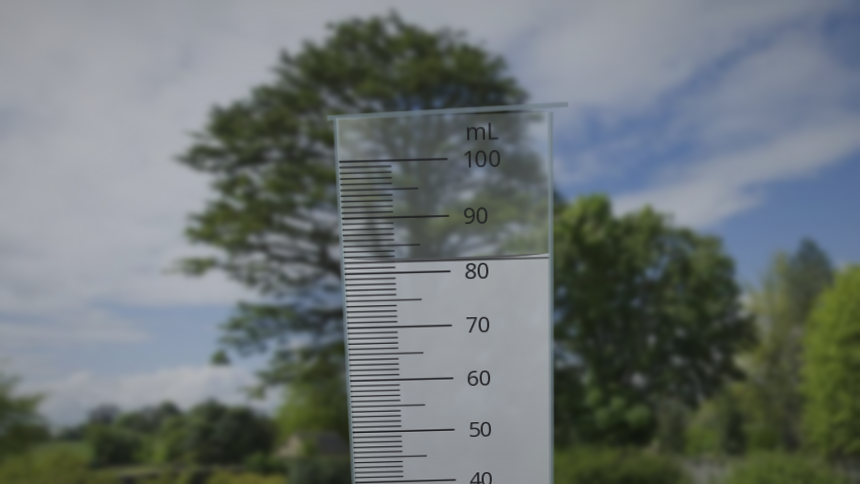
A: mL 82
